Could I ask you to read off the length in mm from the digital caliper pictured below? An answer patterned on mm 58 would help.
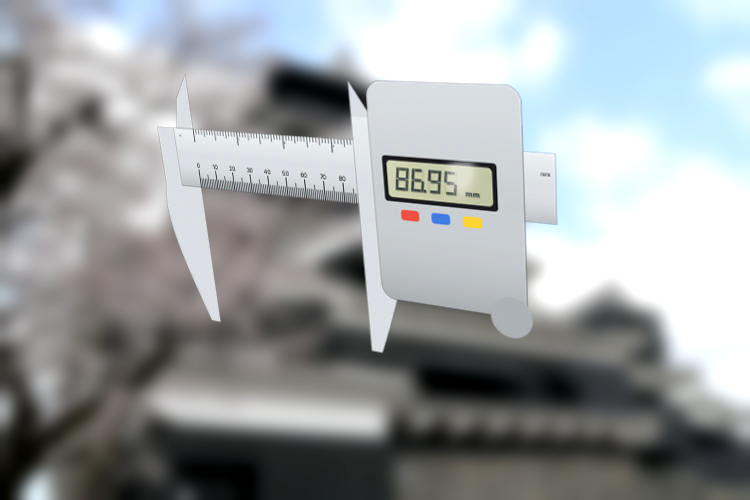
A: mm 86.95
